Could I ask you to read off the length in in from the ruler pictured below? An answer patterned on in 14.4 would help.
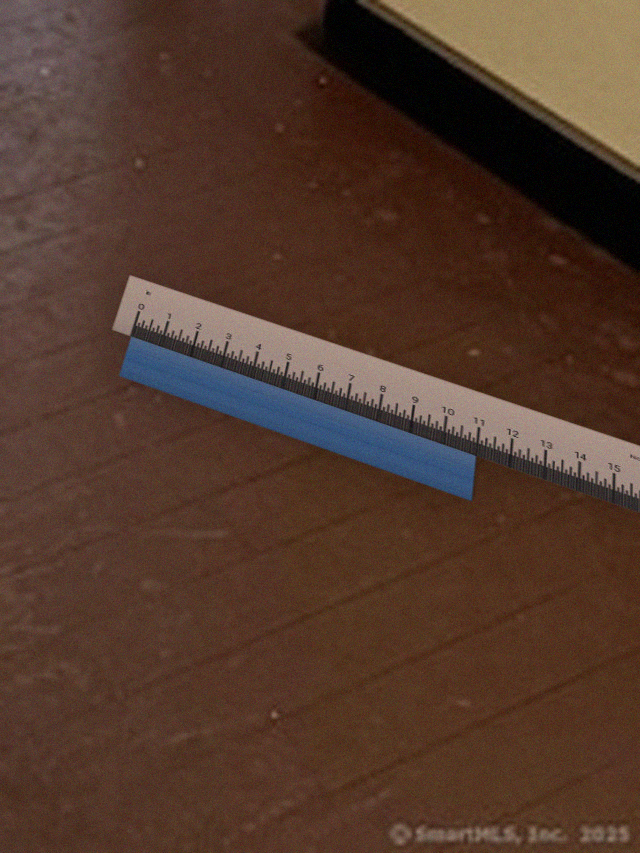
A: in 11
